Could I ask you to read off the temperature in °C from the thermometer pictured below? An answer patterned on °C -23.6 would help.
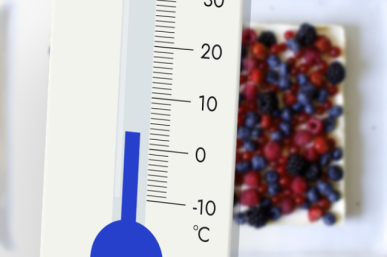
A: °C 3
